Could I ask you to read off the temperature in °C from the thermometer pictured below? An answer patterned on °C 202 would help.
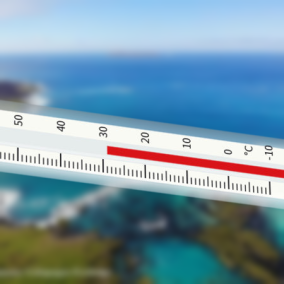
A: °C 29
